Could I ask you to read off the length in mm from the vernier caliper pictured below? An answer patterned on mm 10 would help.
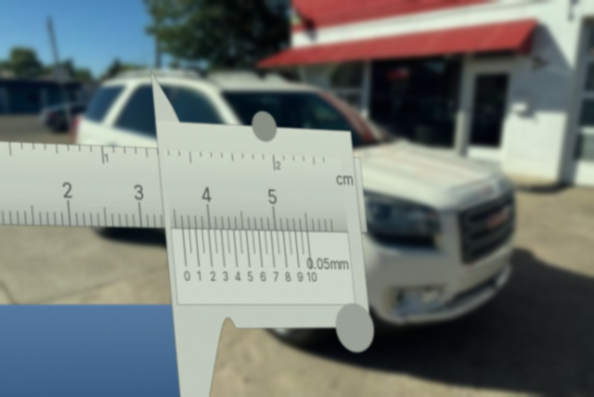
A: mm 36.0
